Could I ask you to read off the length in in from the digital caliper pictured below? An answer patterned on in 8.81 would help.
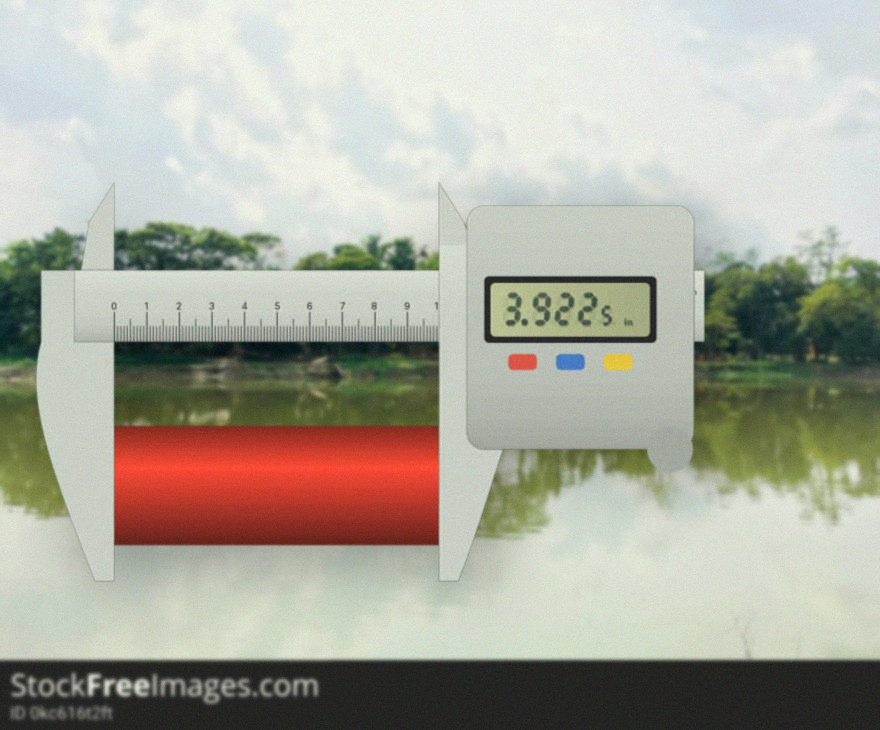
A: in 3.9225
